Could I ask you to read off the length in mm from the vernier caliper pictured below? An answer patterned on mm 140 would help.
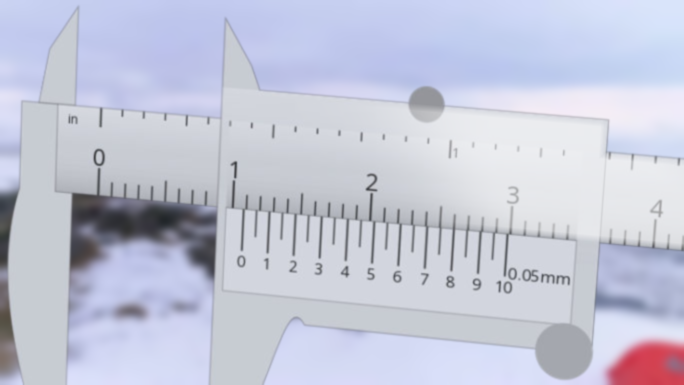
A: mm 10.8
